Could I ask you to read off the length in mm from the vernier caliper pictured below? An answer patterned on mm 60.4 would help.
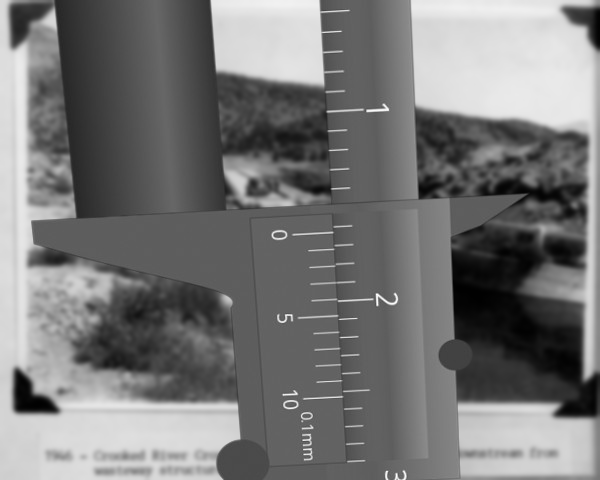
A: mm 16.3
